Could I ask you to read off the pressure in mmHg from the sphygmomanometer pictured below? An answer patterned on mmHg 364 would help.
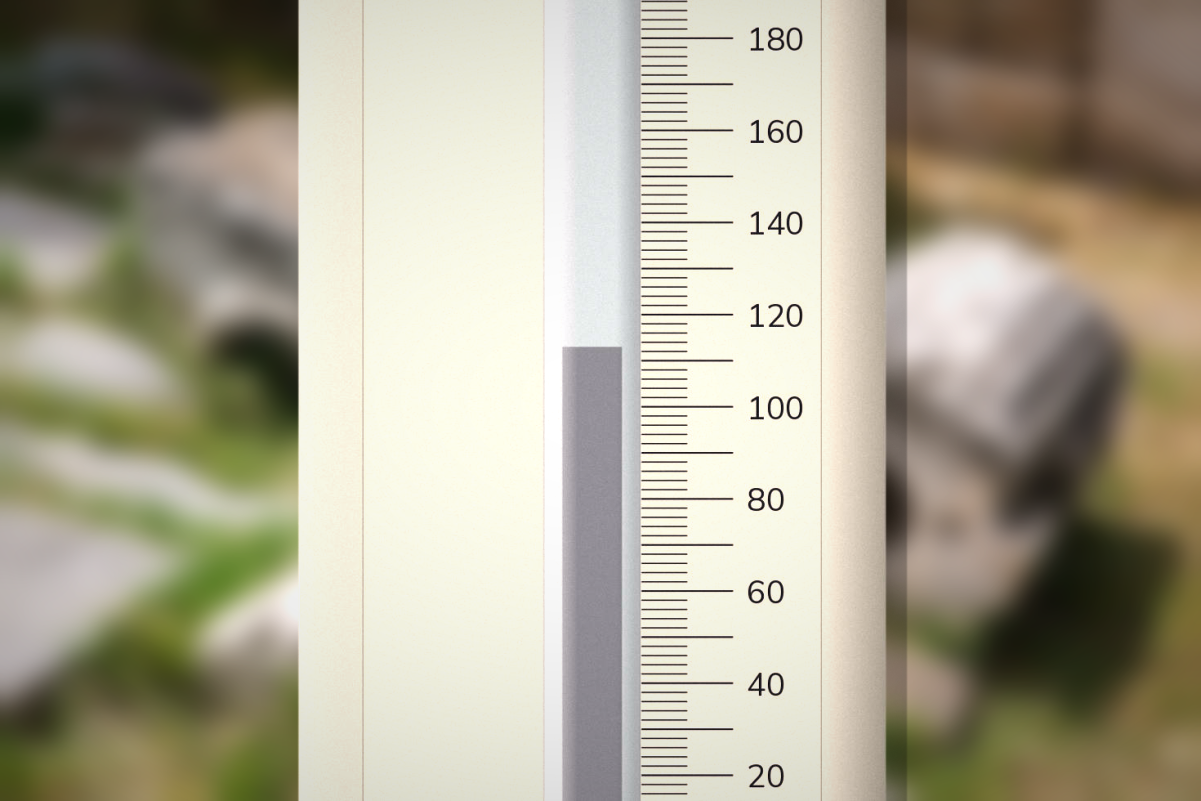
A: mmHg 113
